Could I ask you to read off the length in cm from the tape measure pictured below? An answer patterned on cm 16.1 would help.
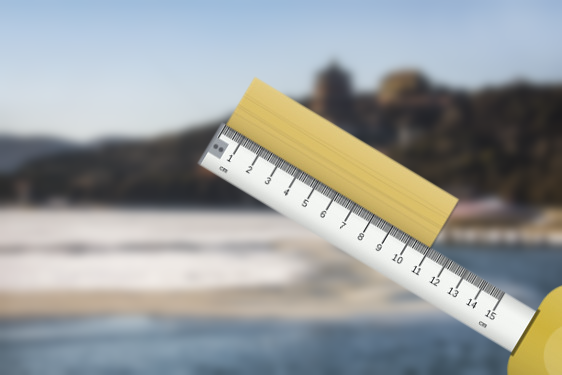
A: cm 11
